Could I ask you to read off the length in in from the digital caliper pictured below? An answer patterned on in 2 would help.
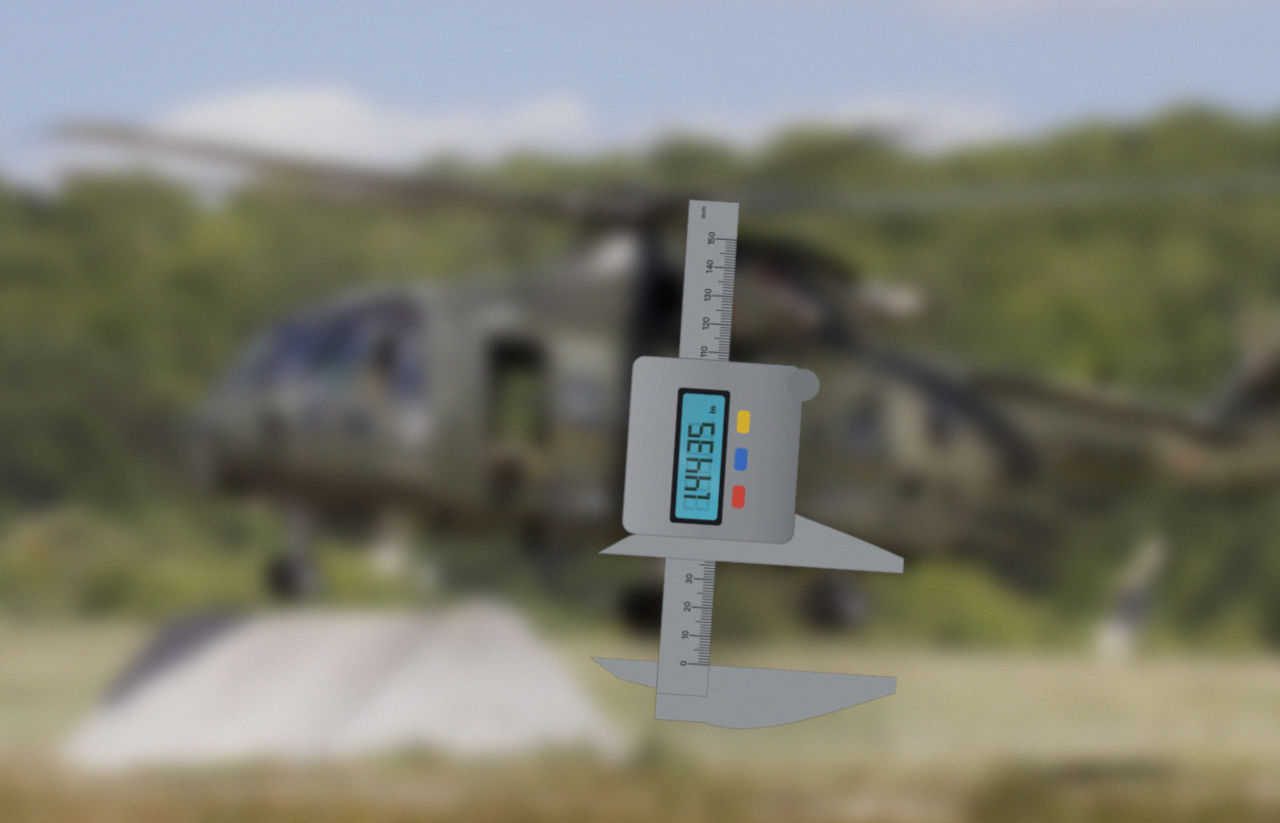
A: in 1.4435
